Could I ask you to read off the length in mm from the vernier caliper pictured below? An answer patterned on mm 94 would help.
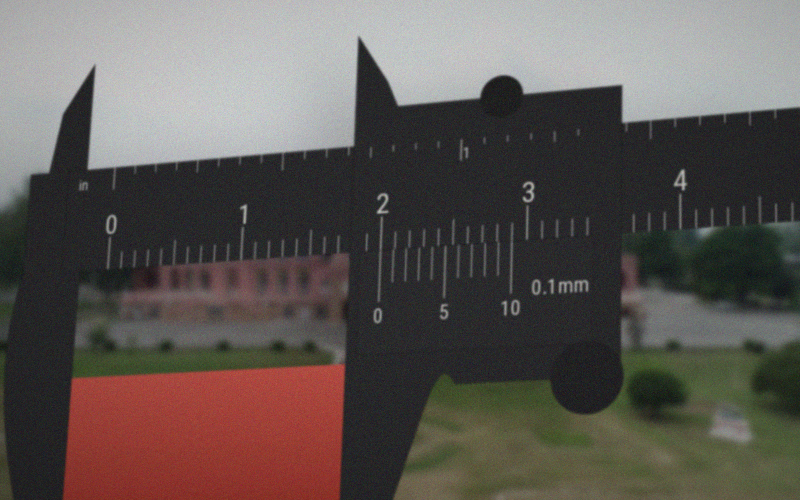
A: mm 20.0
